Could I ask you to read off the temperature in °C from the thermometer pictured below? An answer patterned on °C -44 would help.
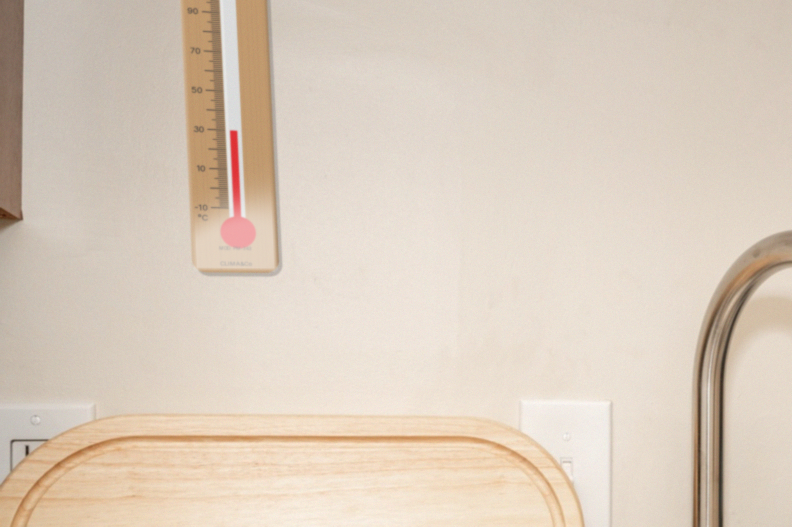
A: °C 30
